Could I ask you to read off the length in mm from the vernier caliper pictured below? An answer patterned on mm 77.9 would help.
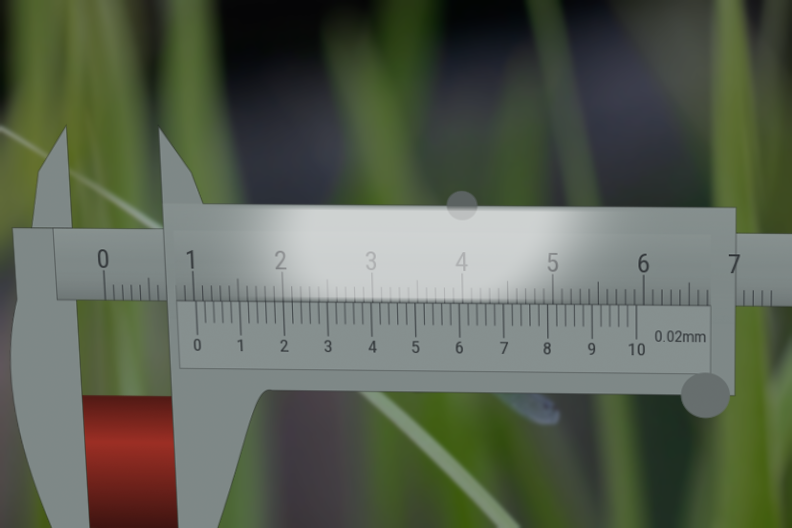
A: mm 10.2
